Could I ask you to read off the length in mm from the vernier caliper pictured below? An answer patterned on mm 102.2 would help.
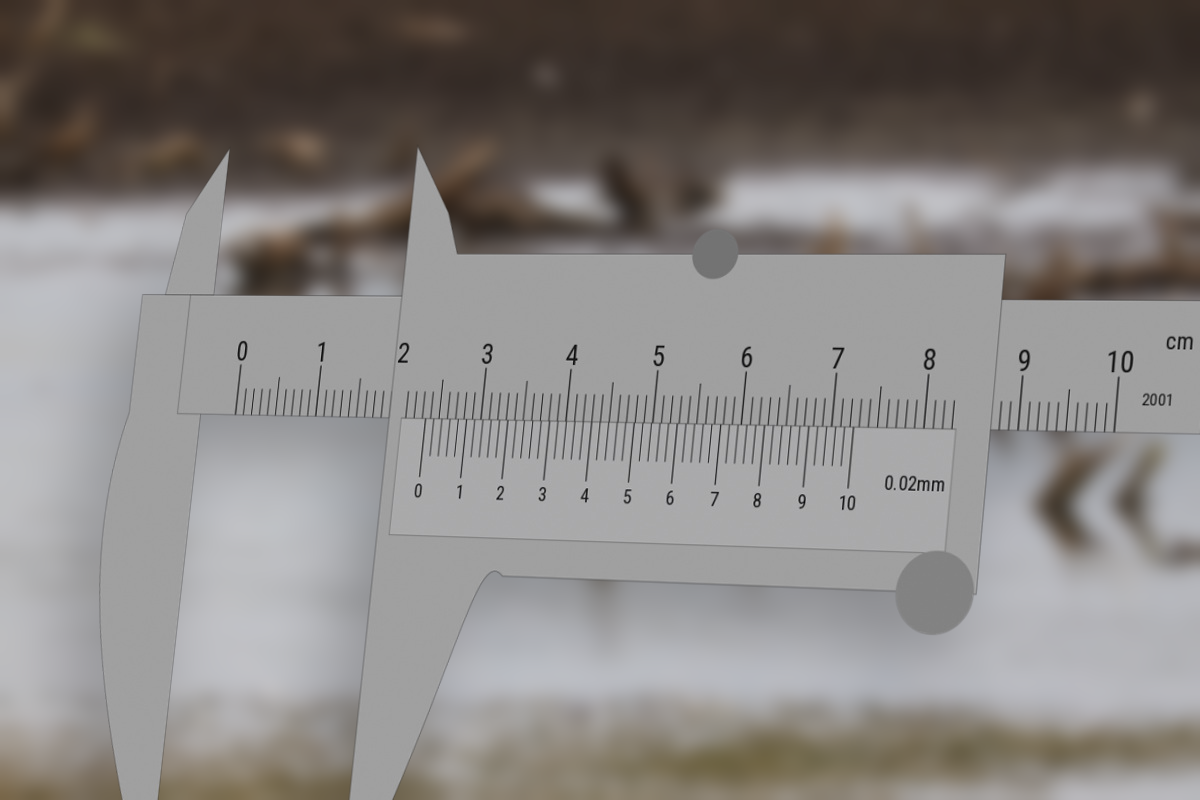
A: mm 23.4
